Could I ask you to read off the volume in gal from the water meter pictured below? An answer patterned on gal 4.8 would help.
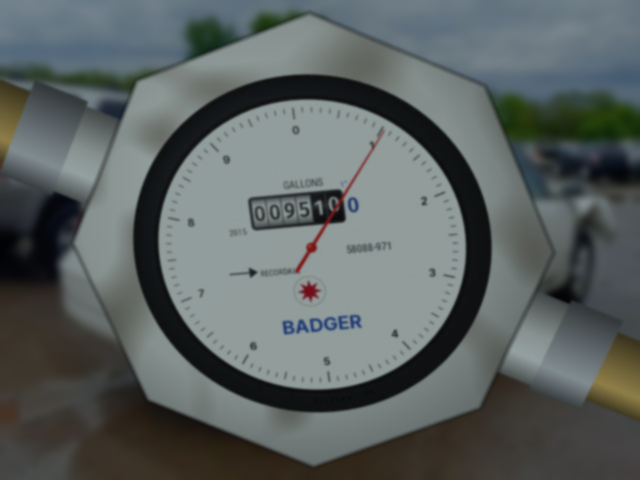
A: gal 95101.0
